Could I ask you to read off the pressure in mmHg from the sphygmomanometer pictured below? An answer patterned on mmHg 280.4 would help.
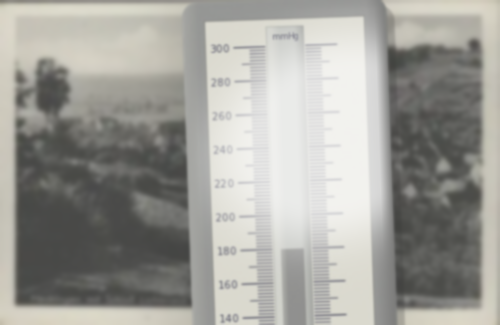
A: mmHg 180
